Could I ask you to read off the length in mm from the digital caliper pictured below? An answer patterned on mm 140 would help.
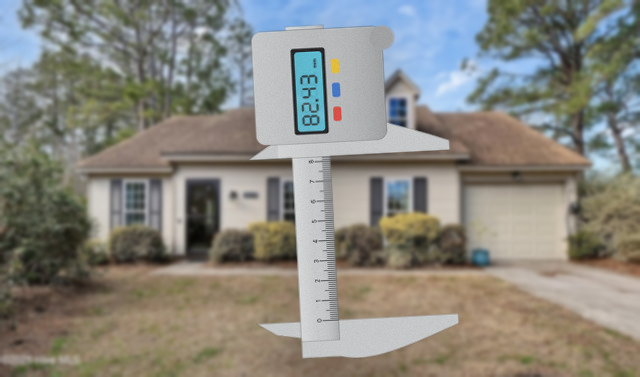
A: mm 82.43
